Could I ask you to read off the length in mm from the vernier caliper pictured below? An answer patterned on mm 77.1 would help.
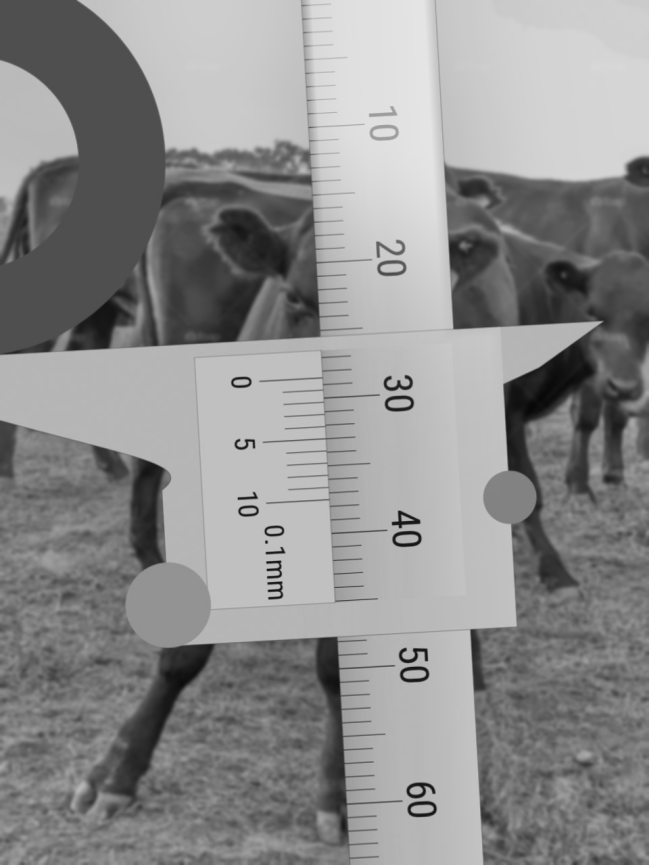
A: mm 28.5
